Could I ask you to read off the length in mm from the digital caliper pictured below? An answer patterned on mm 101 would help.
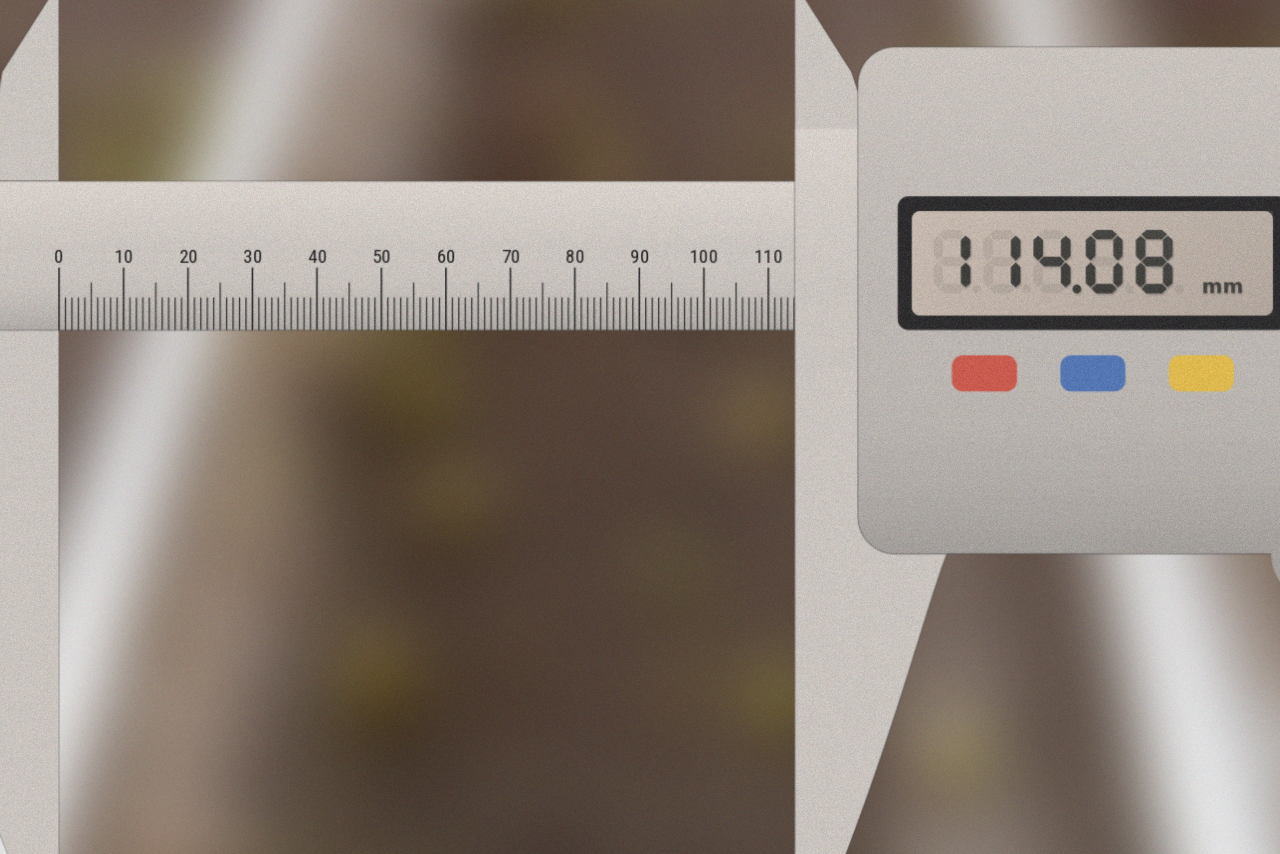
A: mm 114.08
